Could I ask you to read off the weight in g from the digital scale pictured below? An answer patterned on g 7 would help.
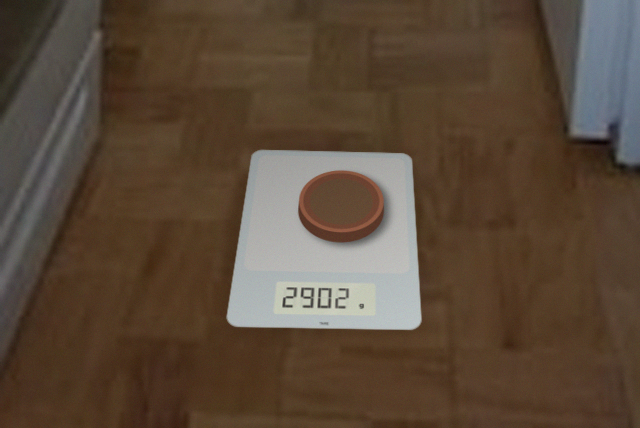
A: g 2902
